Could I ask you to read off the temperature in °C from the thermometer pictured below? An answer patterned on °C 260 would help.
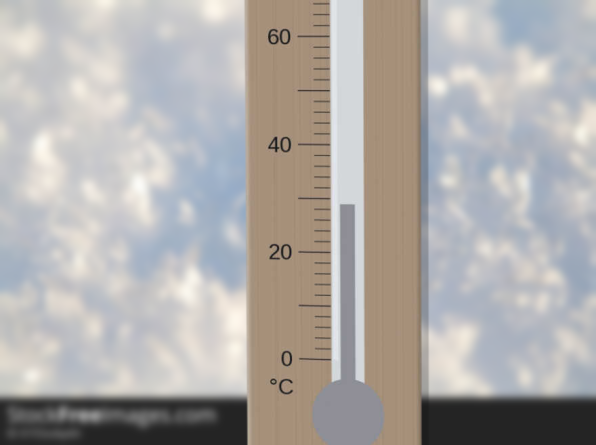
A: °C 29
